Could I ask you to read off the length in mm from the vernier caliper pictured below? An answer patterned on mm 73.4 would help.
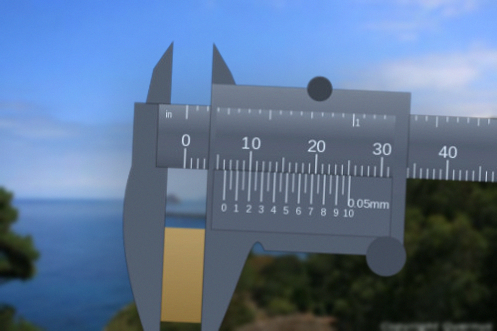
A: mm 6.2
